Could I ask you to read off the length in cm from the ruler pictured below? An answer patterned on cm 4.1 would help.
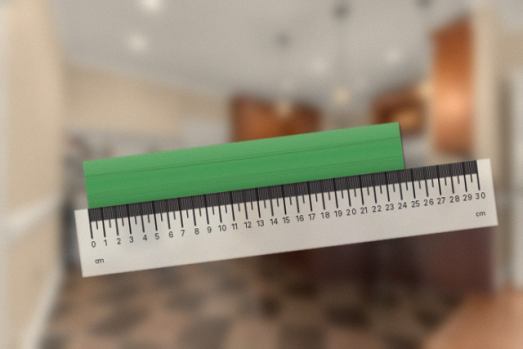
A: cm 24.5
